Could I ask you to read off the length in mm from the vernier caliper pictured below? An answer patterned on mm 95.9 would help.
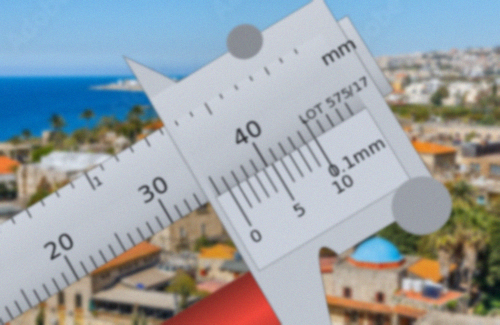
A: mm 36.0
